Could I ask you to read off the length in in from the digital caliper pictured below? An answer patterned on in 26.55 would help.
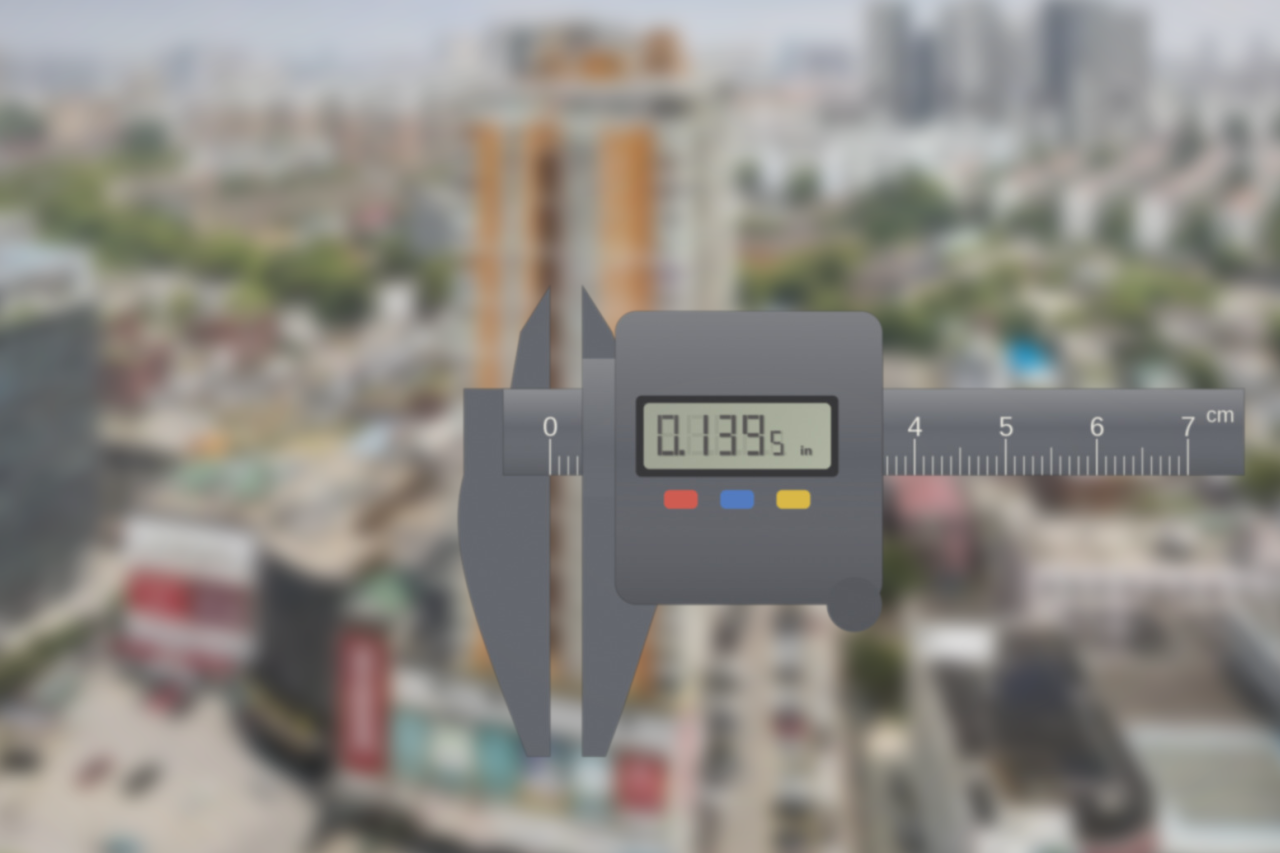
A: in 0.1395
